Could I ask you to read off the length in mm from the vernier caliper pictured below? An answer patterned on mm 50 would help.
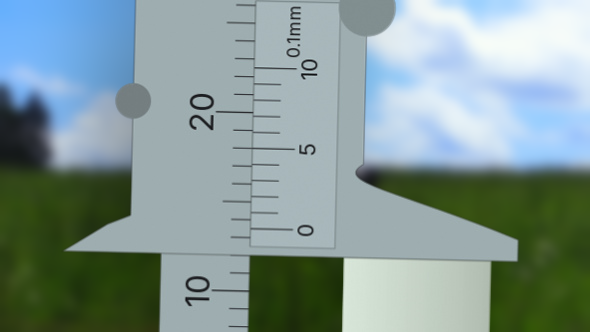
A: mm 13.5
